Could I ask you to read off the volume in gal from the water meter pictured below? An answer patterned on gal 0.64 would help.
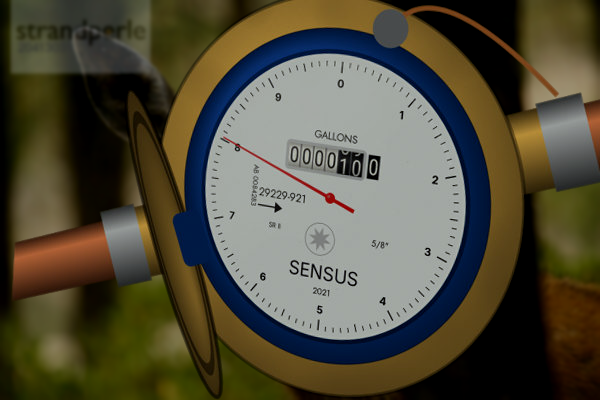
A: gal 98.0
